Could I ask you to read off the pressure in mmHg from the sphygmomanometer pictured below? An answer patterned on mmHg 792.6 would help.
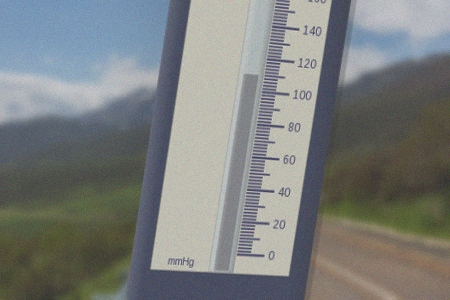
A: mmHg 110
